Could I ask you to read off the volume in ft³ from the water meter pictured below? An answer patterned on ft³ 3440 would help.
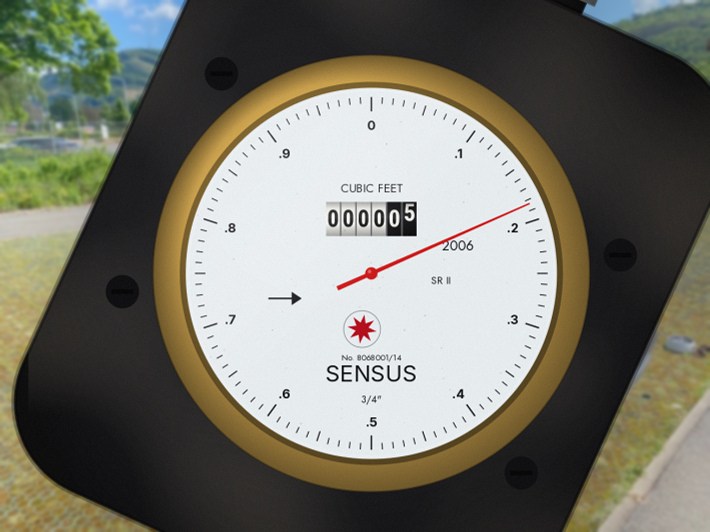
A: ft³ 5.18
